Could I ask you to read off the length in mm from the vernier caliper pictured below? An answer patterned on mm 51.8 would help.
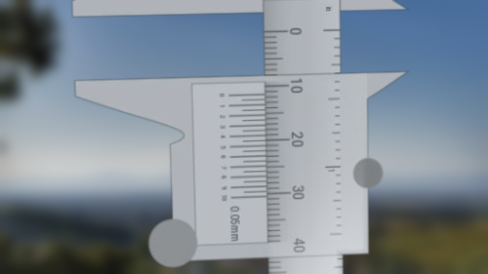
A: mm 11.5
